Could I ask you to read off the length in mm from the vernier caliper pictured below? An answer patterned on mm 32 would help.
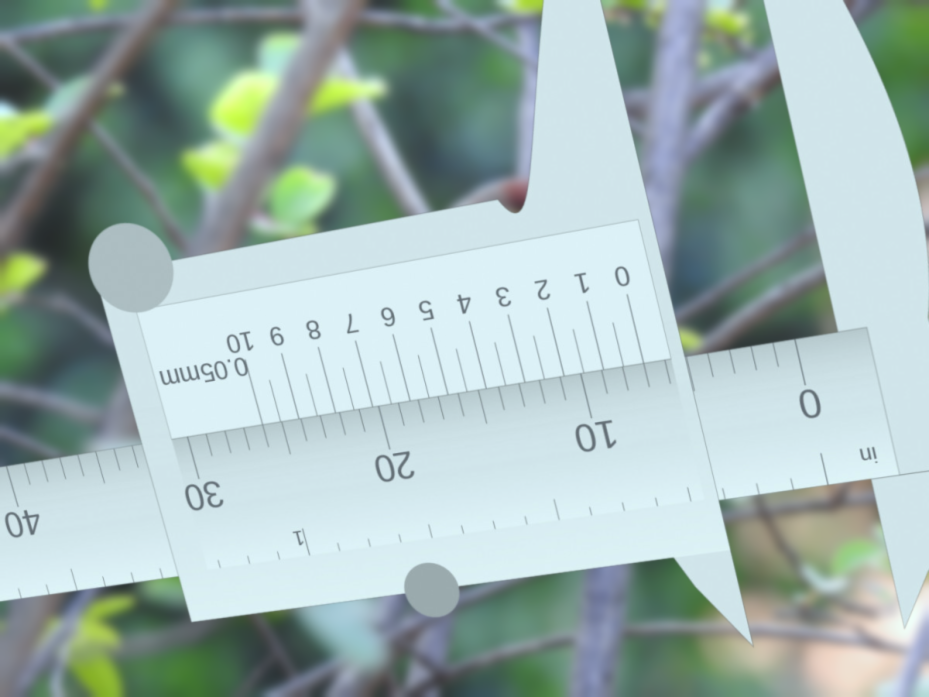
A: mm 7.0
